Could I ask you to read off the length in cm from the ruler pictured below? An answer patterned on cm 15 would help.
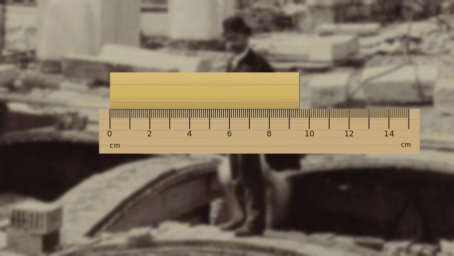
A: cm 9.5
